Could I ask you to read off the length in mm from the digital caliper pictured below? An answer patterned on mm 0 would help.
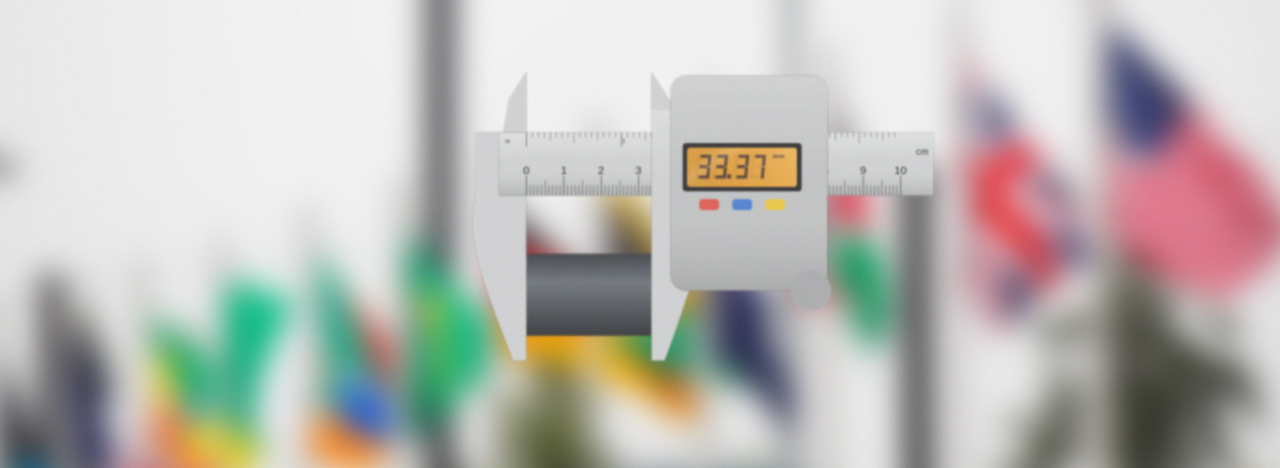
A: mm 33.37
